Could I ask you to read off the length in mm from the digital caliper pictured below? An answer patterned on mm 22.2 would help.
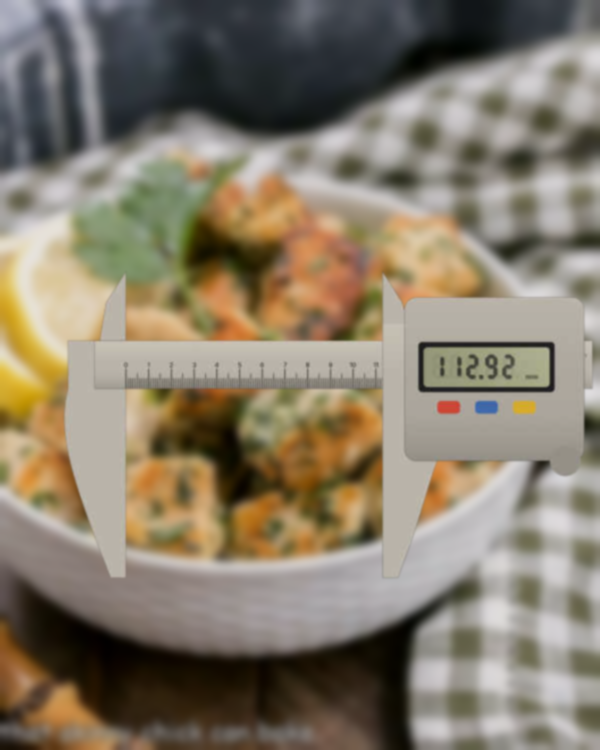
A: mm 112.92
